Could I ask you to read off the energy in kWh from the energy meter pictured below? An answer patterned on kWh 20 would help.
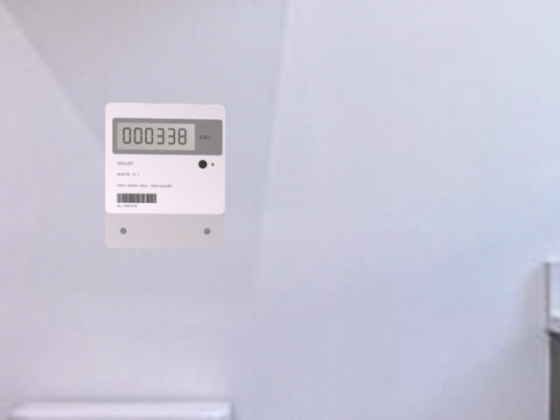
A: kWh 338
